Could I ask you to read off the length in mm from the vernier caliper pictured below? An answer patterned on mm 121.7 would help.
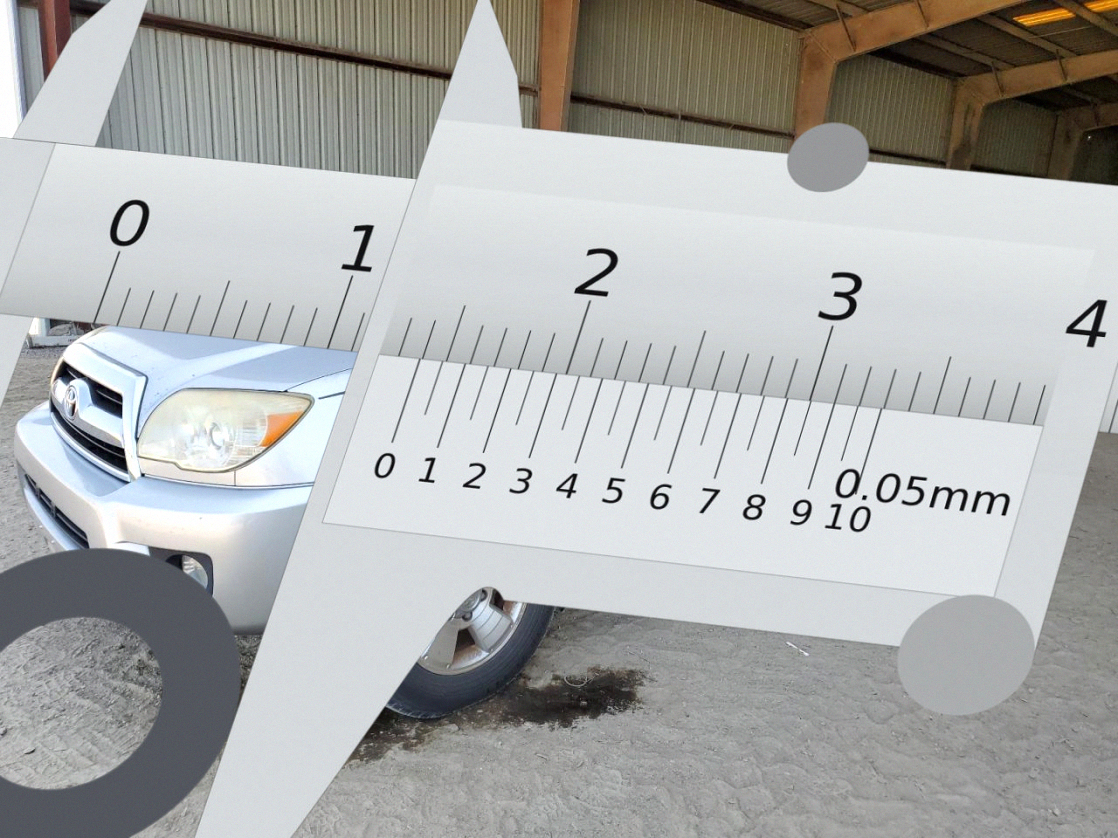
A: mm 13.90
